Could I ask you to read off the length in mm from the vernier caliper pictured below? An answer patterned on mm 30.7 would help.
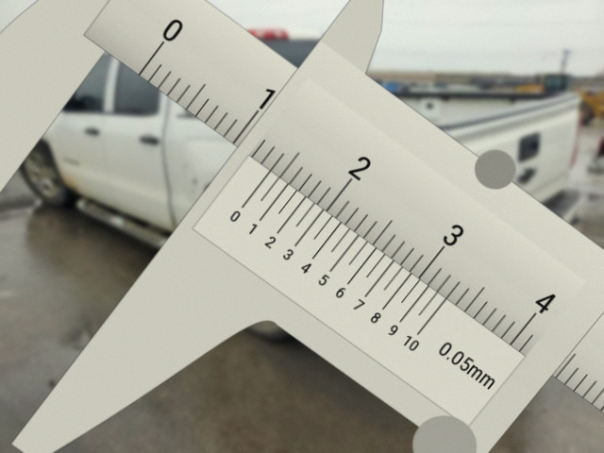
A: mm 14.0
